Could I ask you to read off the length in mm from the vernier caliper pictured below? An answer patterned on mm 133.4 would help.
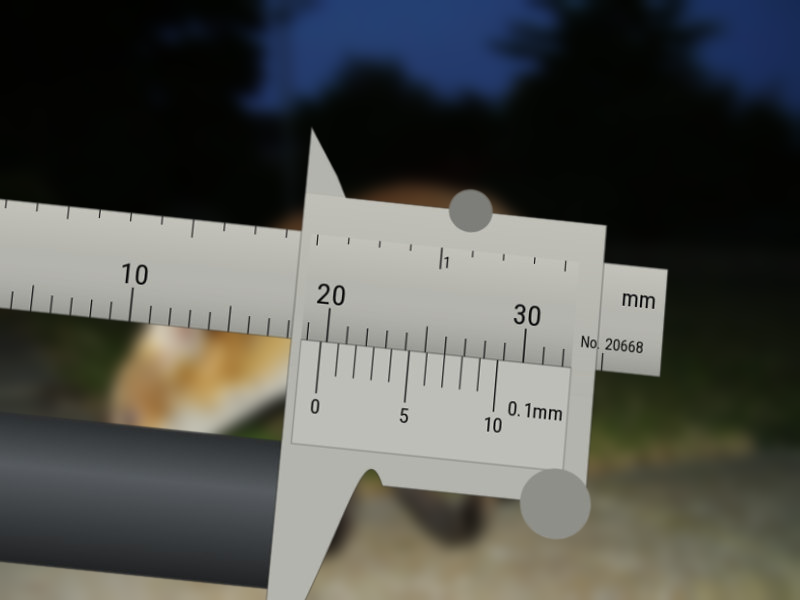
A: mm 19.7
